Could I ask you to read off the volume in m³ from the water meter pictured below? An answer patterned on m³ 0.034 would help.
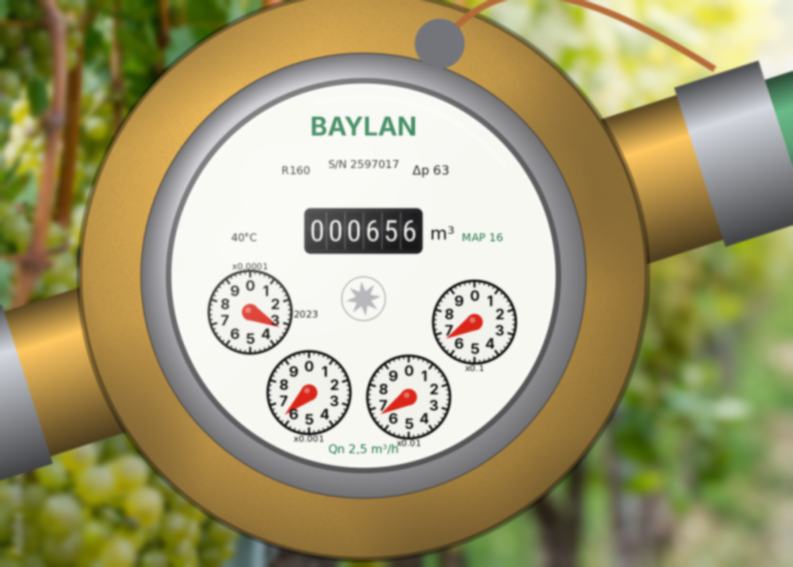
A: m³ 656.6663
